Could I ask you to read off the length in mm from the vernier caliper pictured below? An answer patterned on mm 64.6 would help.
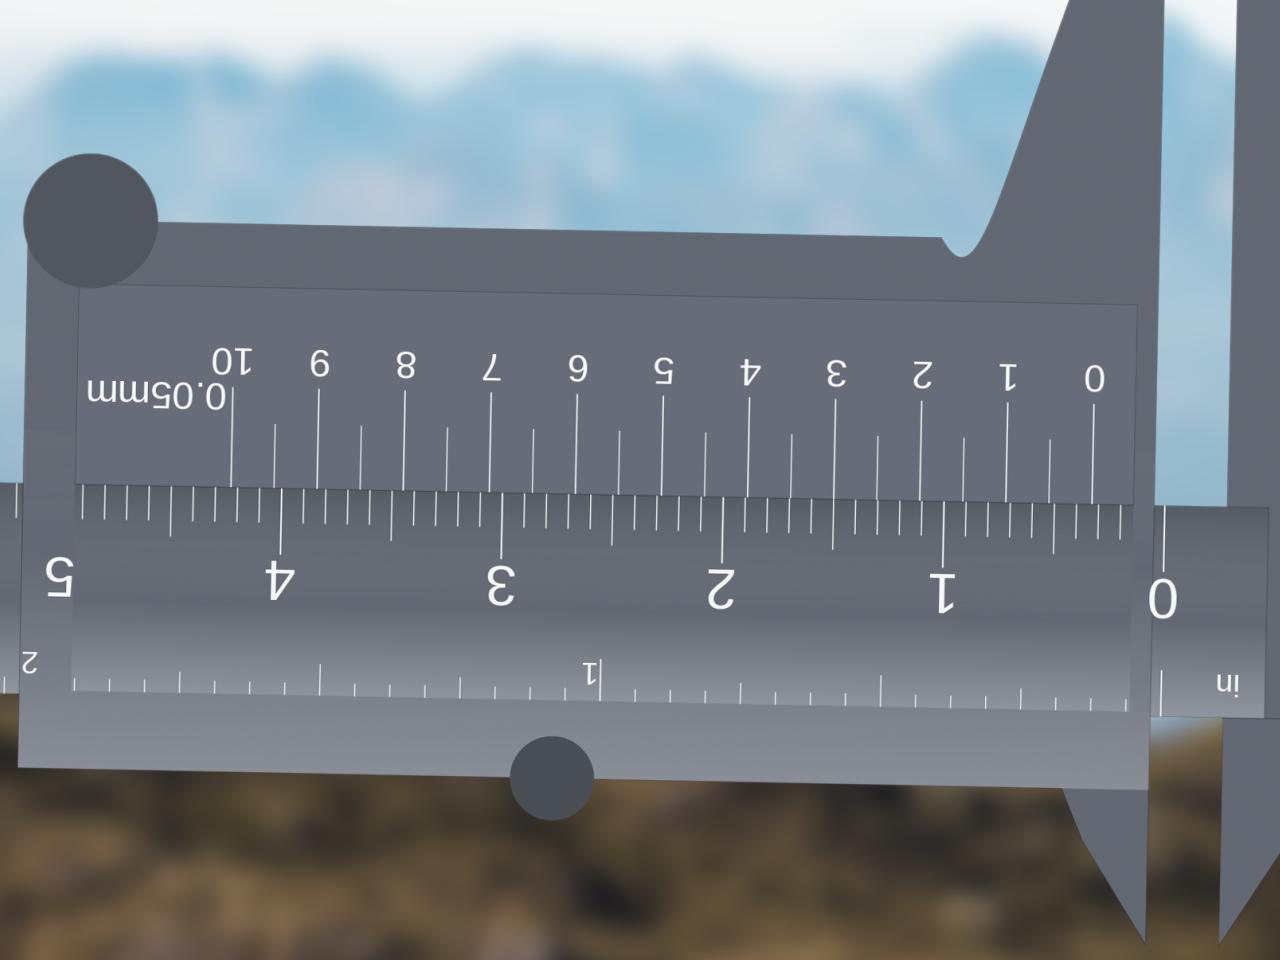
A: mm 3.3
